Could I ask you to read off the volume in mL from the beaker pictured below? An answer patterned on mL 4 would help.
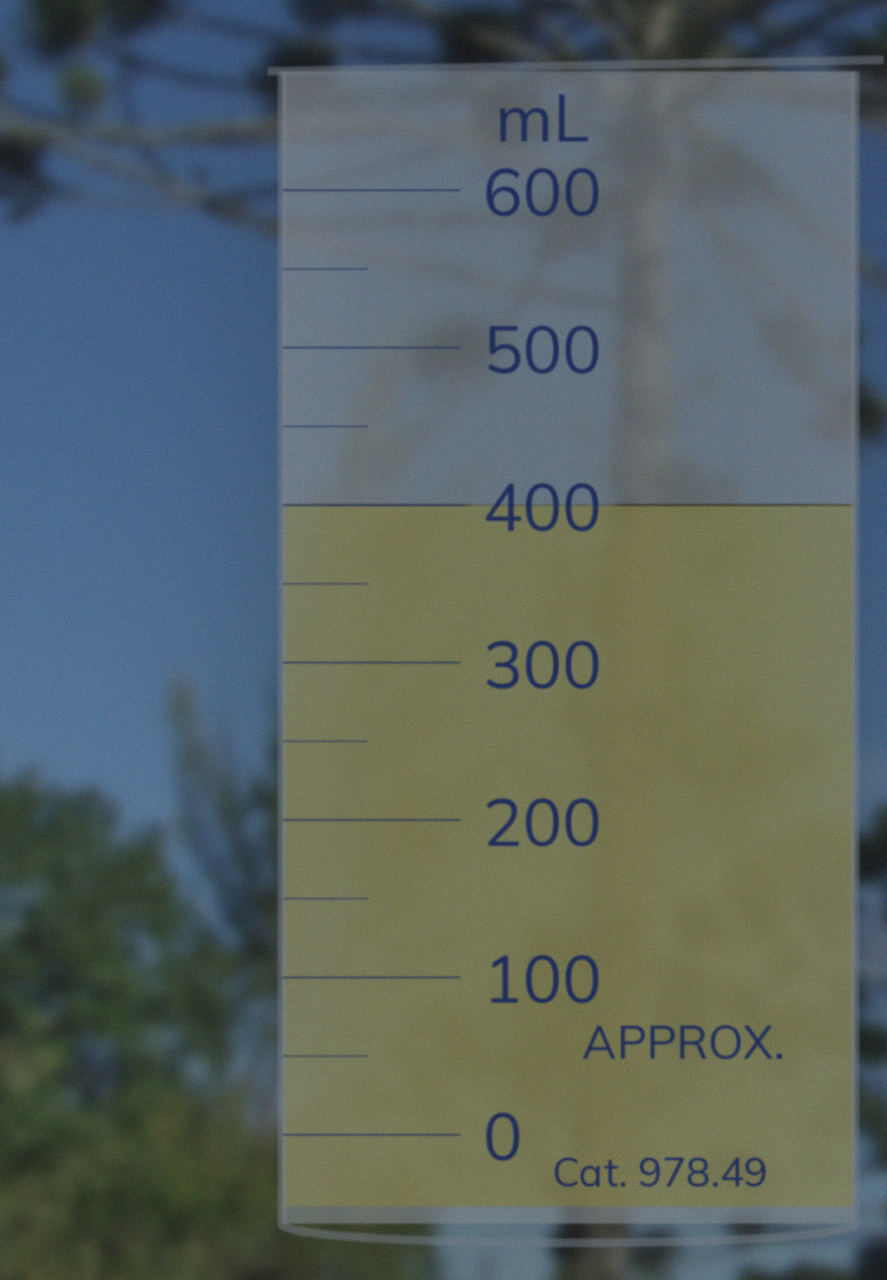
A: mL 400
